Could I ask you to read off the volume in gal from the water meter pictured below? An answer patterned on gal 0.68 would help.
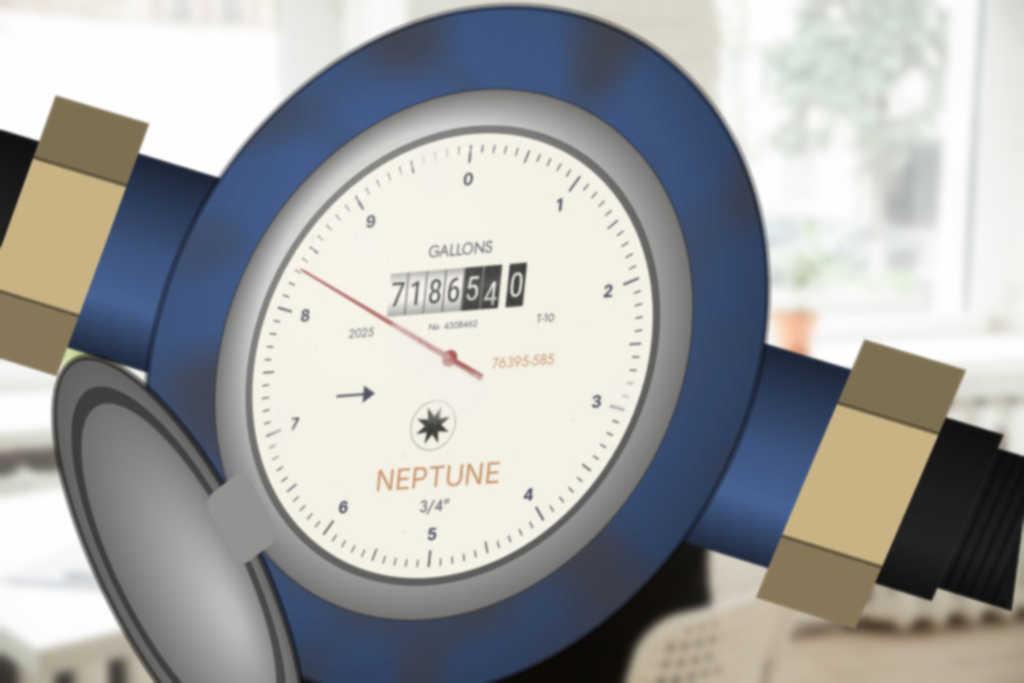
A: gal 7186538.3
